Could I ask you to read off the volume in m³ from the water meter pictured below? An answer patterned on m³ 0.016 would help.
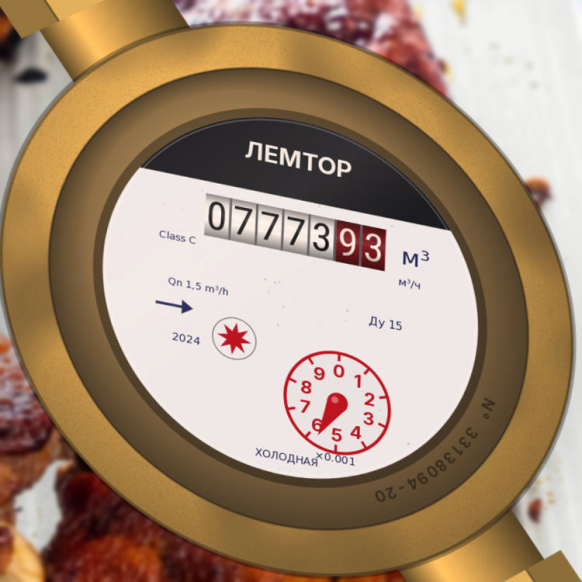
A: m³ 7773.935
